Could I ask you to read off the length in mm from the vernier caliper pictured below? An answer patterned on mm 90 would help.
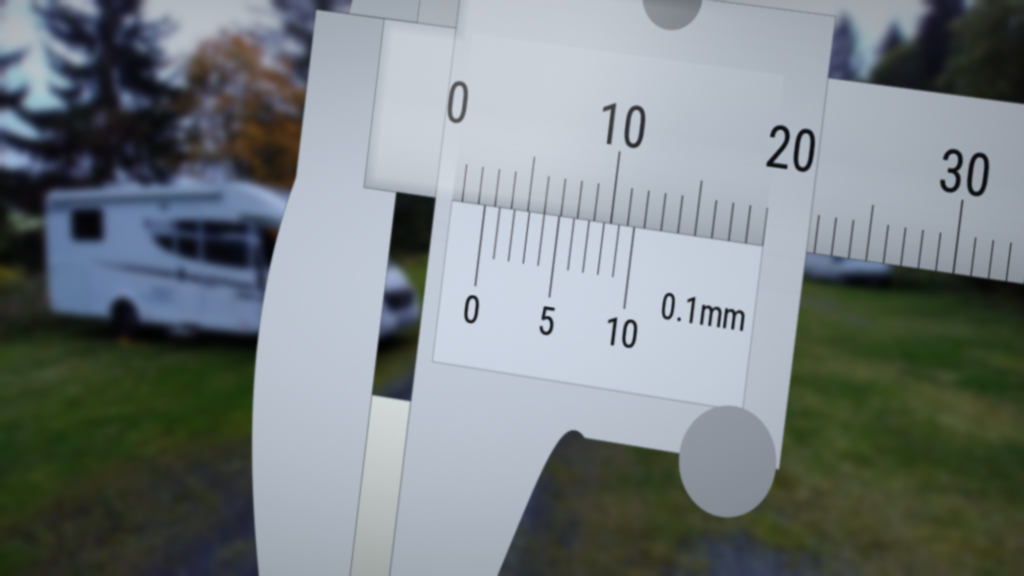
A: mm 2.4
